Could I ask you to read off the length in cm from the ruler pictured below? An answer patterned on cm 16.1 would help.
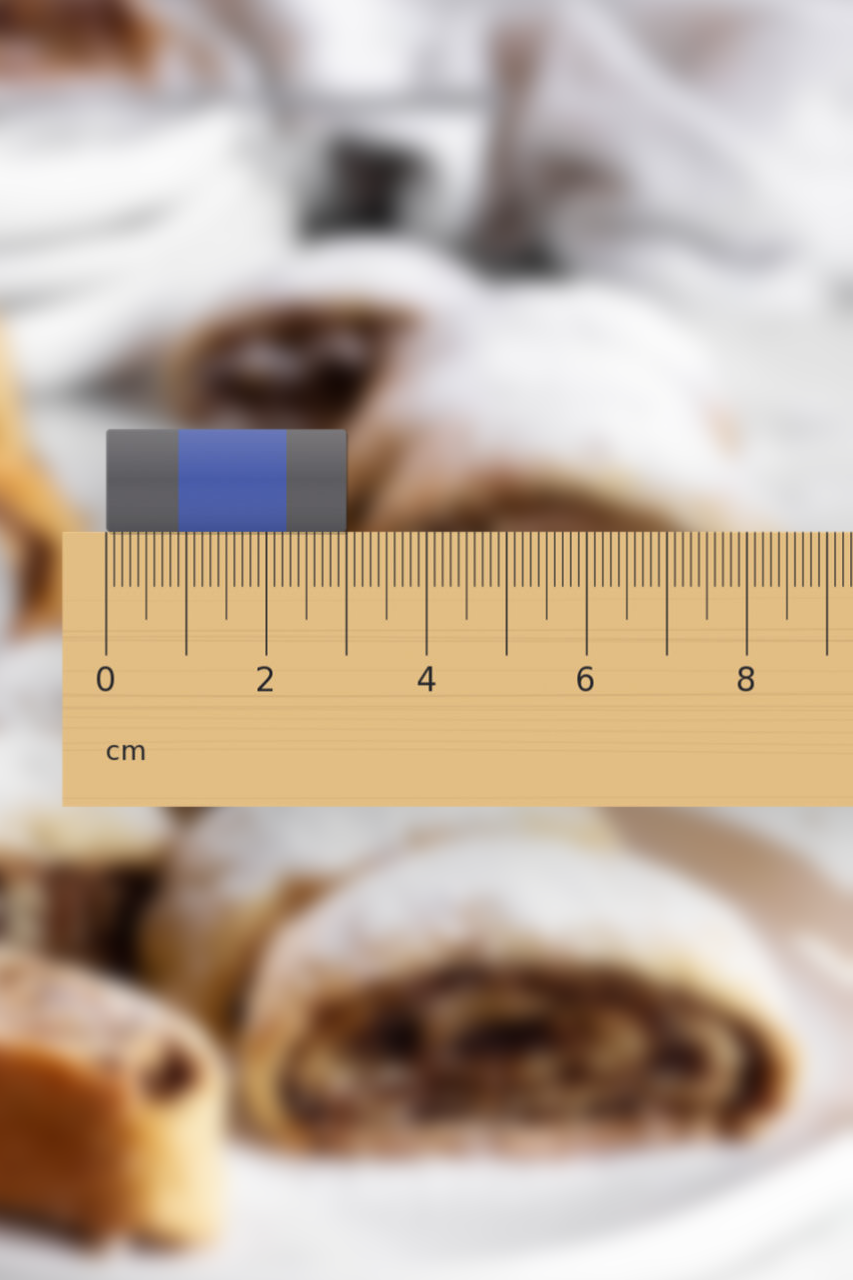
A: cm 3
